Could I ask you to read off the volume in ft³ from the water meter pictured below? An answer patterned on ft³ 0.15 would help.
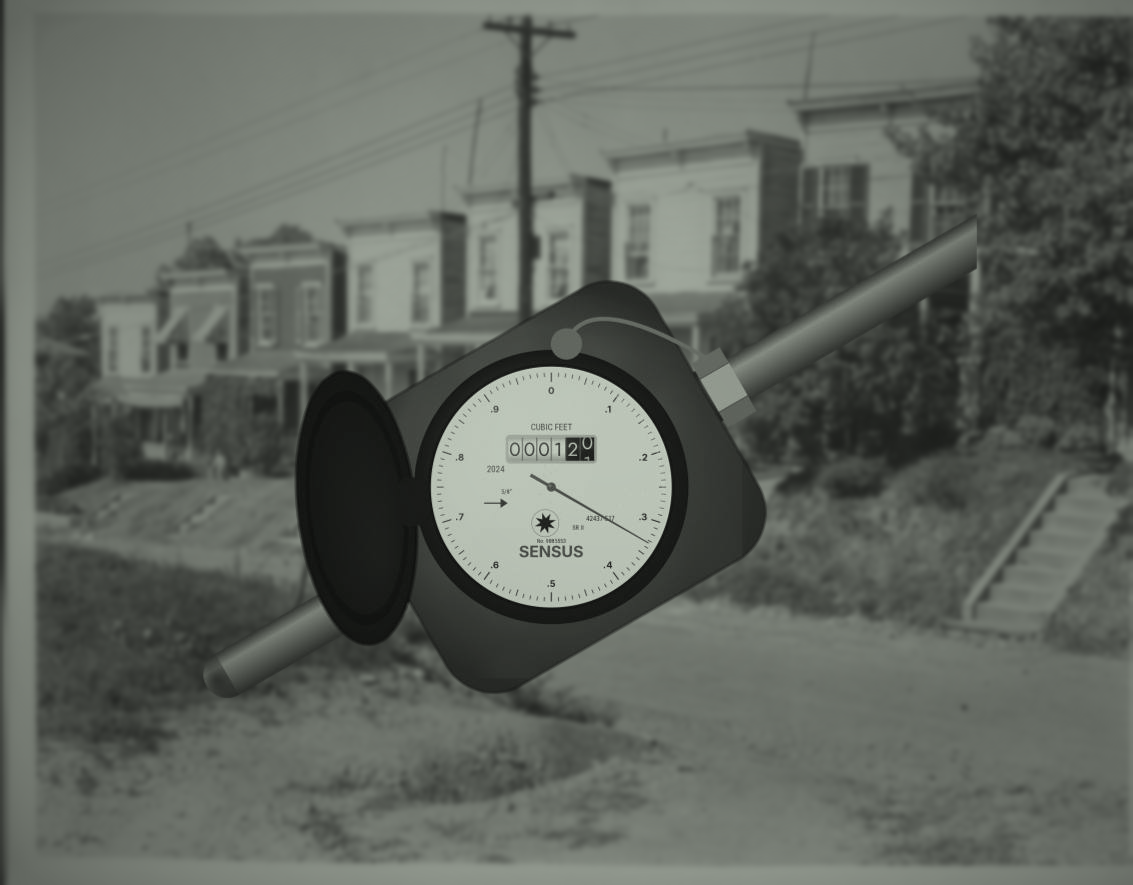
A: ft³ 120.33
